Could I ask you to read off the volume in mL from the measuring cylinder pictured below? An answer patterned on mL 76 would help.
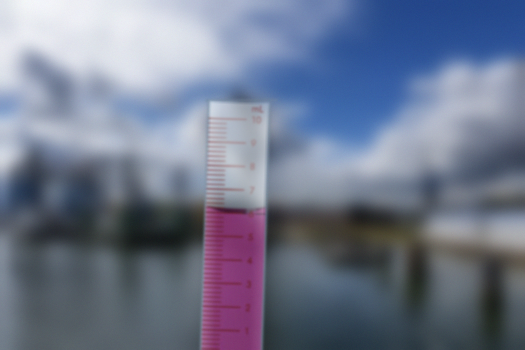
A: mL 6
